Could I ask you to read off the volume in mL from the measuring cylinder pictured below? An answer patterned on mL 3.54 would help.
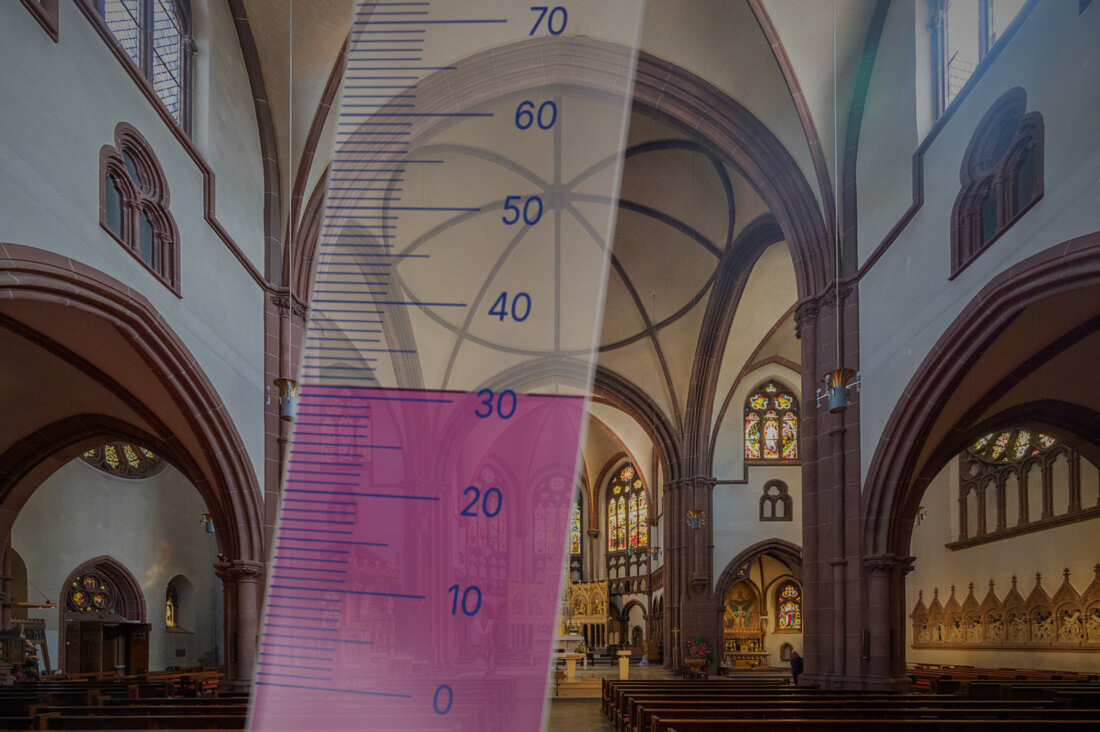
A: mL 31
